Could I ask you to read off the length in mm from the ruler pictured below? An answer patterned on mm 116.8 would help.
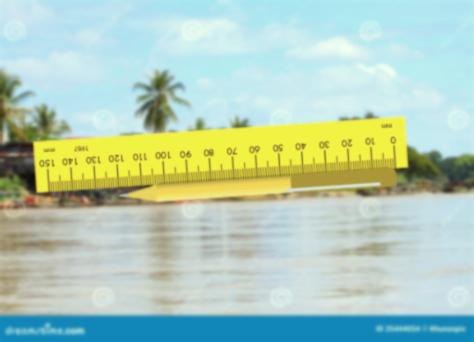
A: mm 120
